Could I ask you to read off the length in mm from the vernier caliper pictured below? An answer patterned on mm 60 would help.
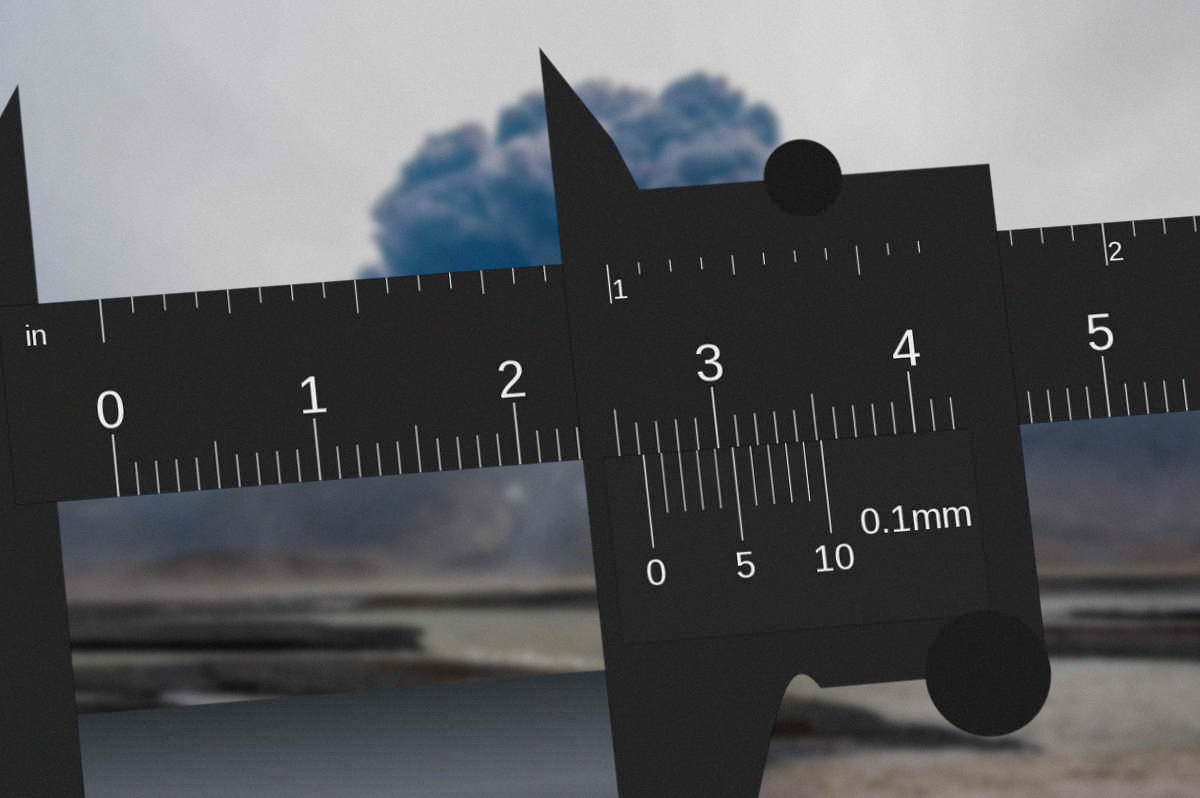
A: mm 26.2
